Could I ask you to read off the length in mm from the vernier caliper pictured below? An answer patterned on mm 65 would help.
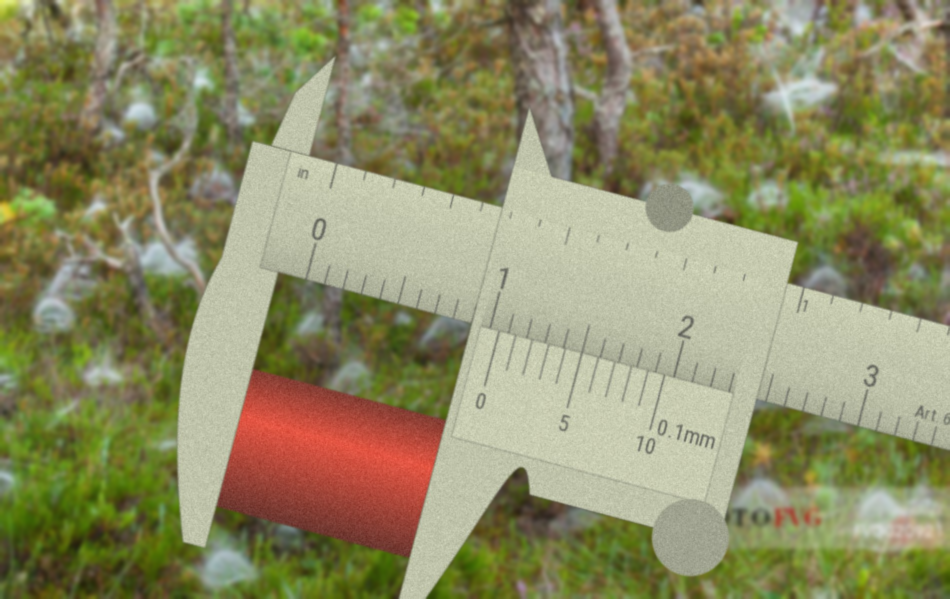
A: mm 10.5
